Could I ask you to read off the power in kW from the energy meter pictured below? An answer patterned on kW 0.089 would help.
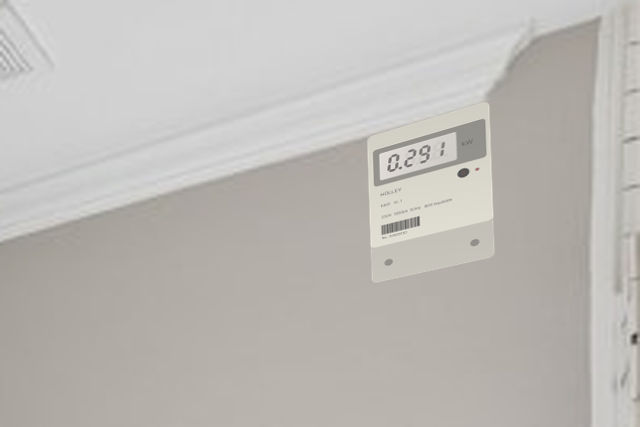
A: kW 0.291
